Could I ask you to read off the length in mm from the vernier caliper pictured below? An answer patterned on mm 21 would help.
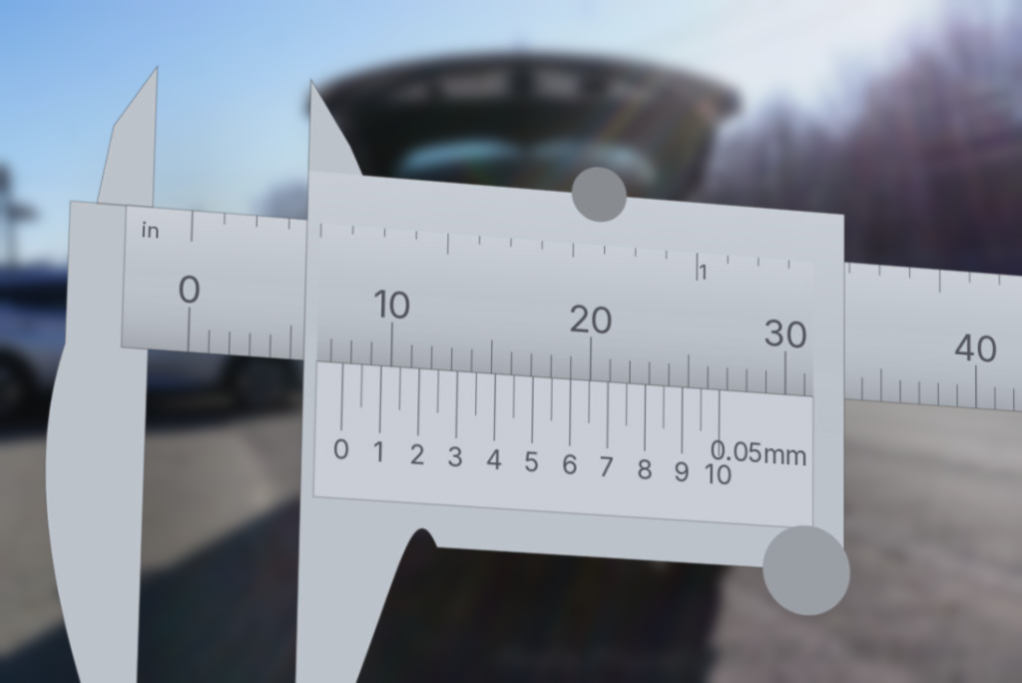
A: mm 7.6
